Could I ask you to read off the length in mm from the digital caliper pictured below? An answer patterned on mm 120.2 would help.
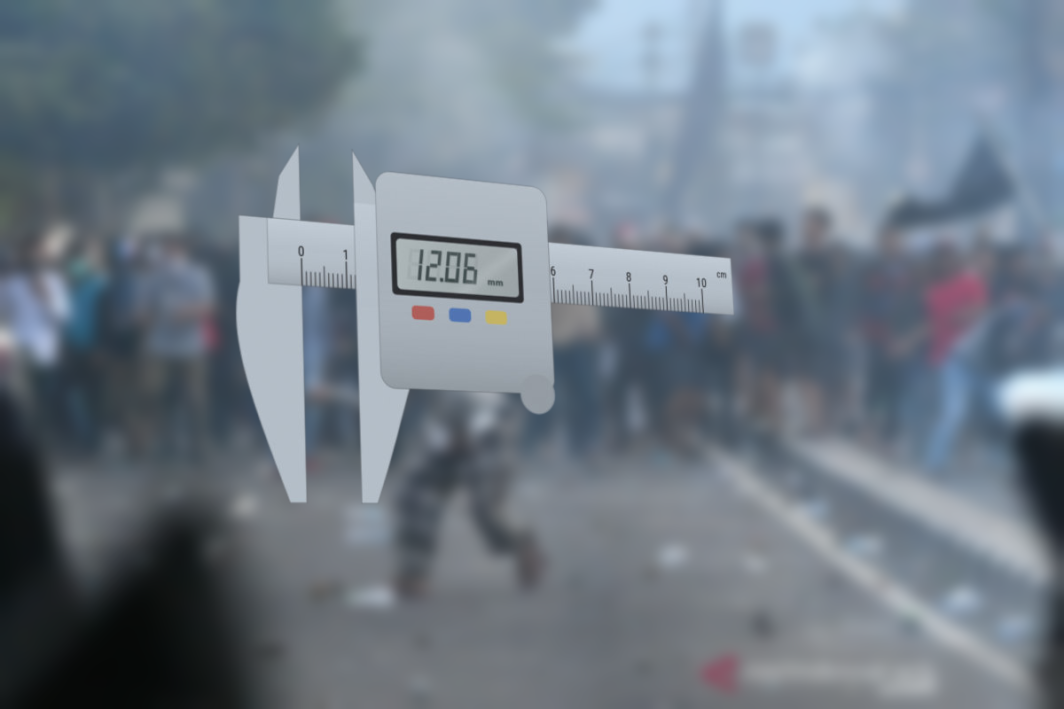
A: mm 12.06
